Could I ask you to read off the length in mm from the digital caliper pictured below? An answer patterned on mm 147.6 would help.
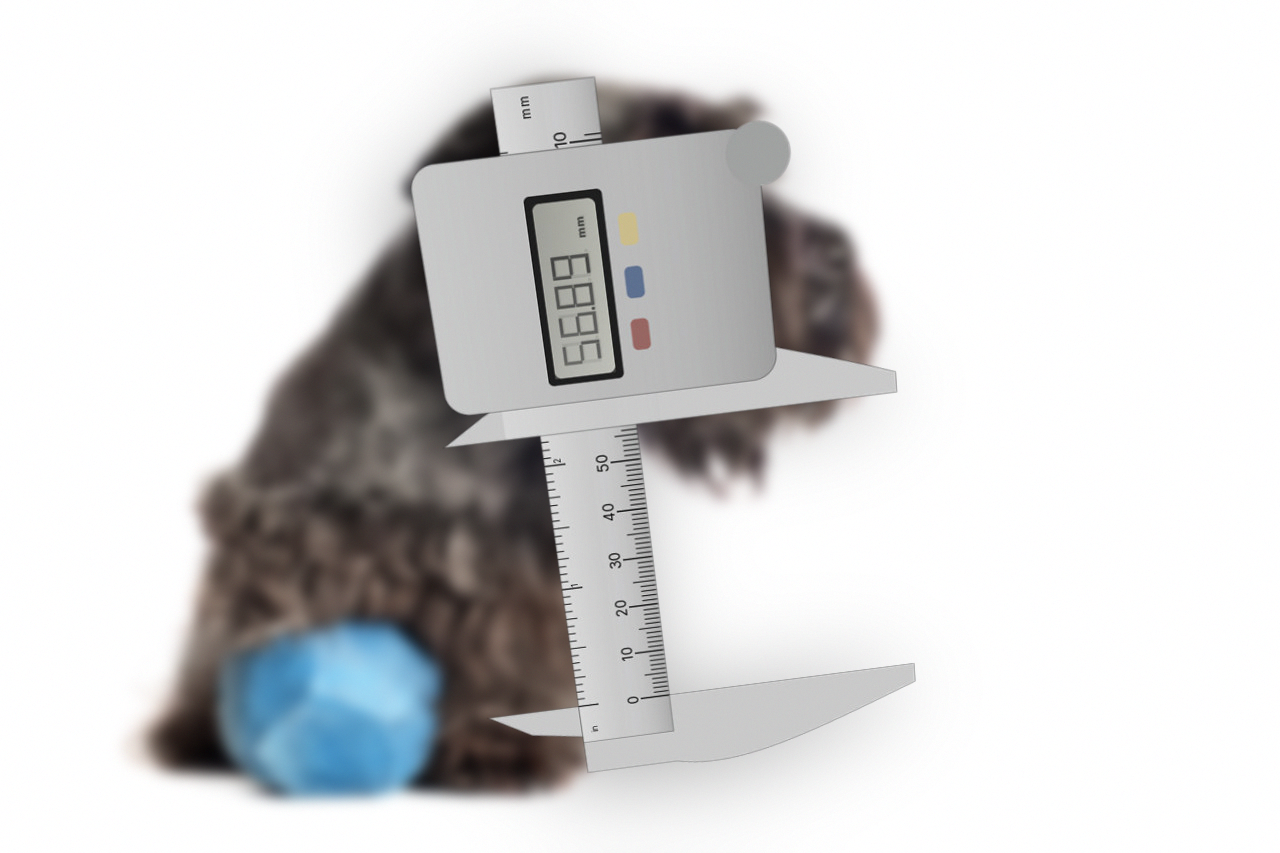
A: mm 56.89
